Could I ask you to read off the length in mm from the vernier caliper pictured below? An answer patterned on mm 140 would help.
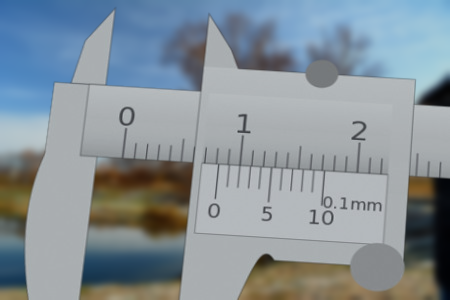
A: mm 8.2
